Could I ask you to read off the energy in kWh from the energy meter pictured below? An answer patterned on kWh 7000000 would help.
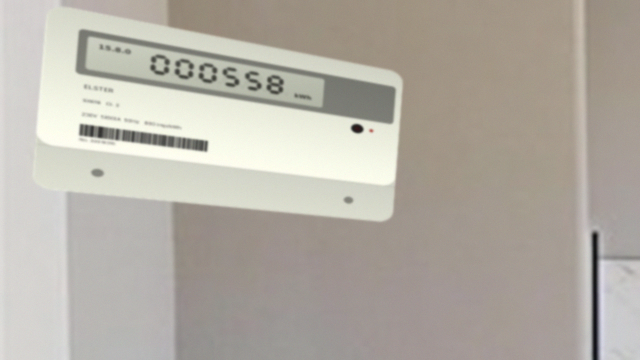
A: kWh 558
